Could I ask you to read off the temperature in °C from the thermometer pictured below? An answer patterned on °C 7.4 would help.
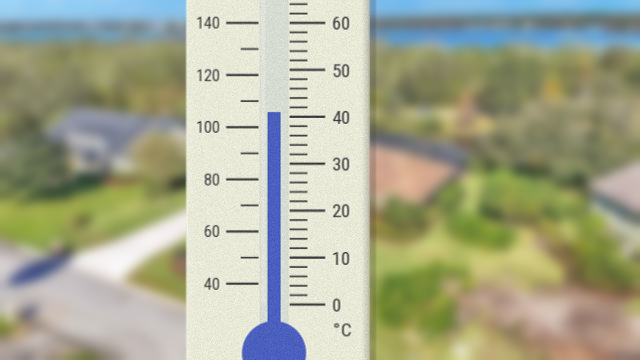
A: °C 41
